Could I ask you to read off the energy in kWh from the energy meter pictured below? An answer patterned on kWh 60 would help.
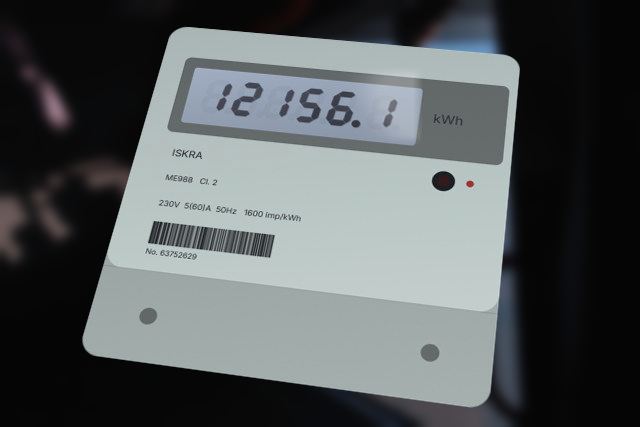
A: kWh 12156.1
